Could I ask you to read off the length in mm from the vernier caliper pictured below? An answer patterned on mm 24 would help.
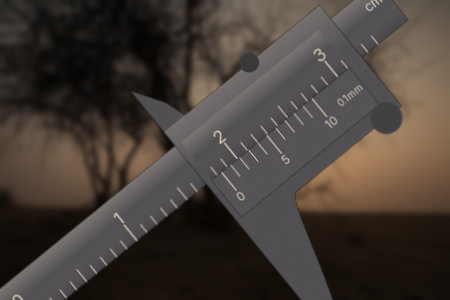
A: mm 18.4
